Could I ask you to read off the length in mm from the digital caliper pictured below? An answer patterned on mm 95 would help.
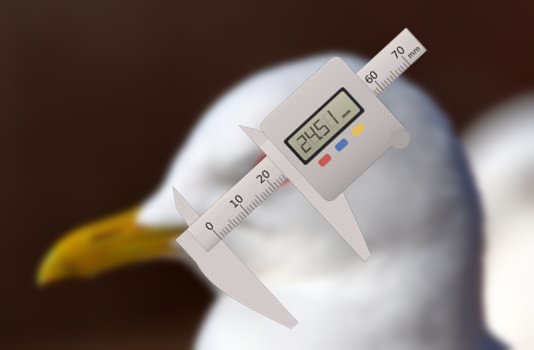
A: mm 24.51
